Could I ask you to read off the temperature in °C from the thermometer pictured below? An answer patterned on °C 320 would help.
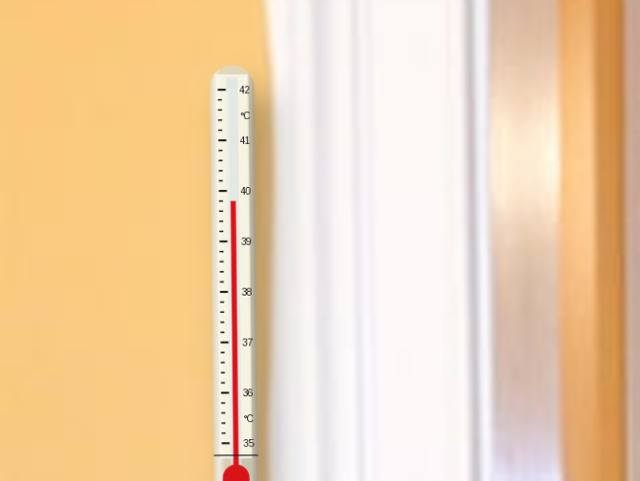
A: °C 39.8
